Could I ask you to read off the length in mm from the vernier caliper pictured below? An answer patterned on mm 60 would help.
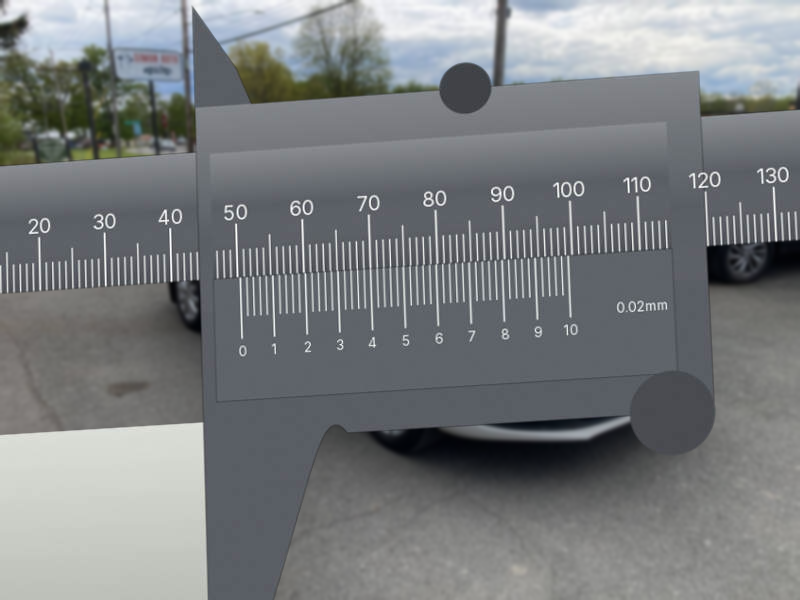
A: mm 50.4
